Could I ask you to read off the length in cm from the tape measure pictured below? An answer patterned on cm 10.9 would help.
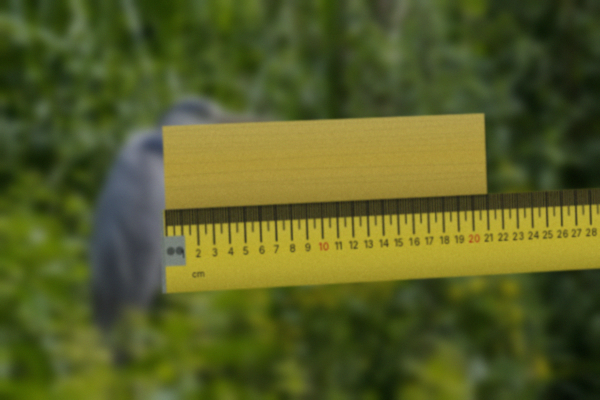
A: cm 21
